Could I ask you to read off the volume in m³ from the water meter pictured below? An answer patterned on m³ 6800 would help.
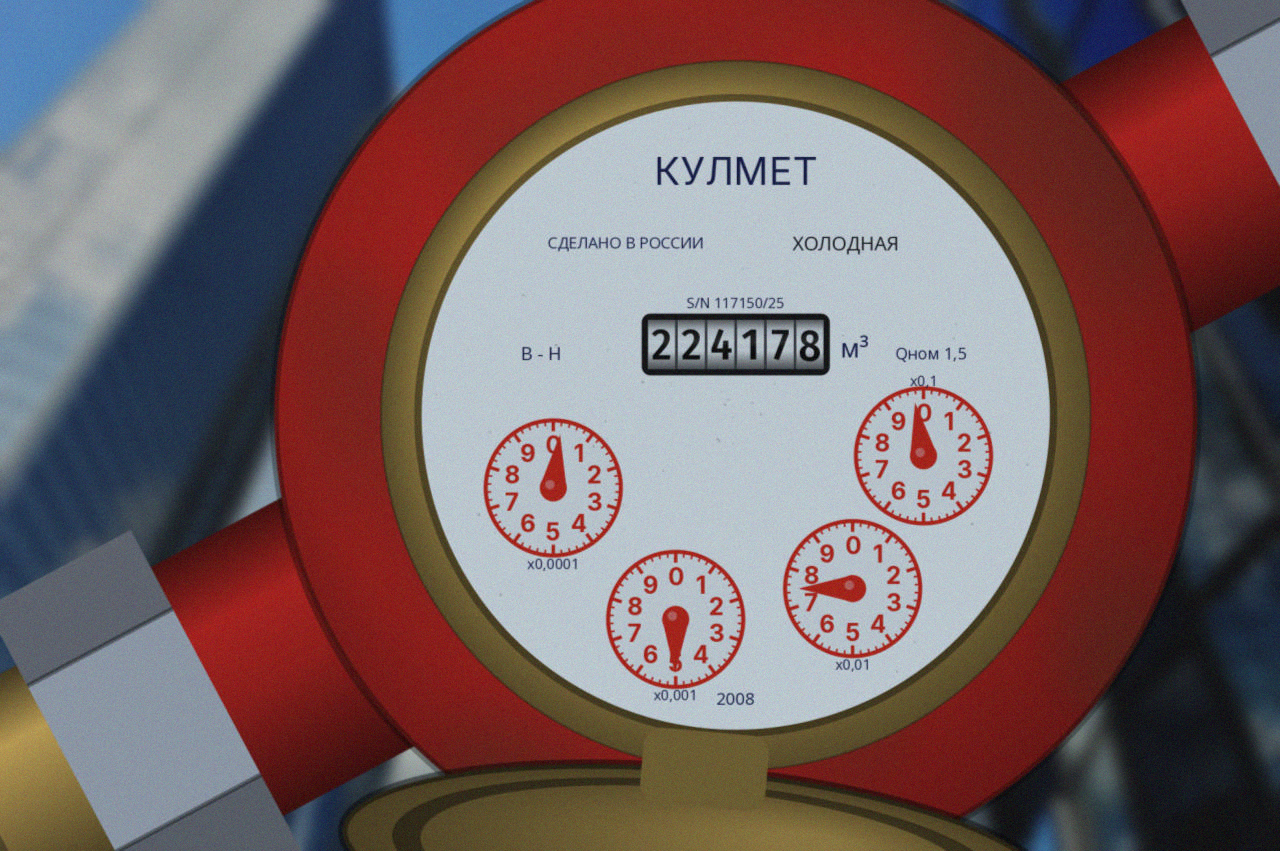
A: m³ 224177.9750
